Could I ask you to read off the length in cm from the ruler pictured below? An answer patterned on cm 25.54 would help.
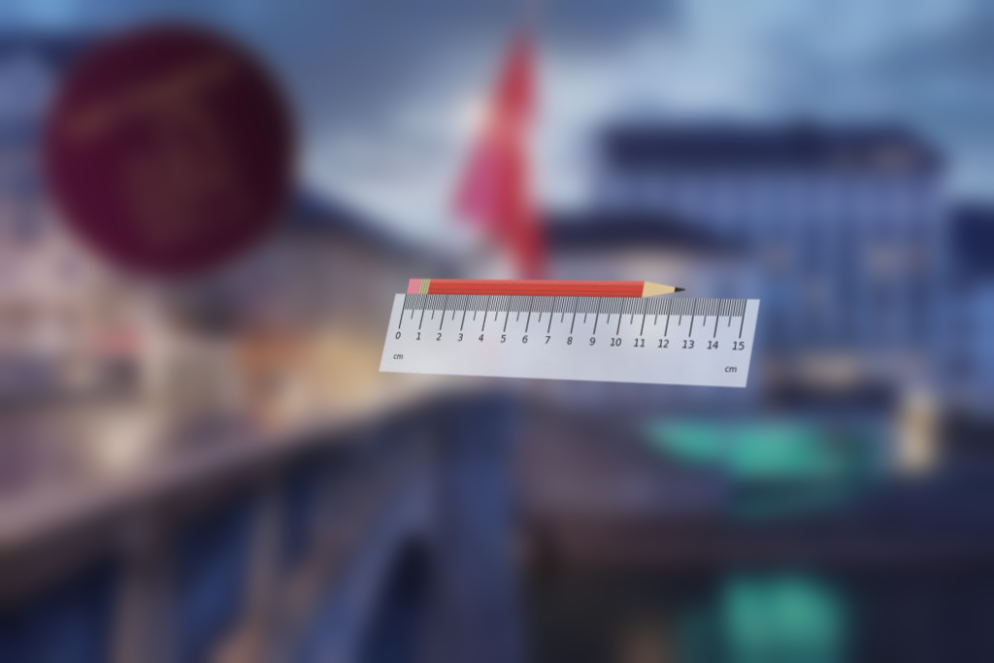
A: cm 12.5
